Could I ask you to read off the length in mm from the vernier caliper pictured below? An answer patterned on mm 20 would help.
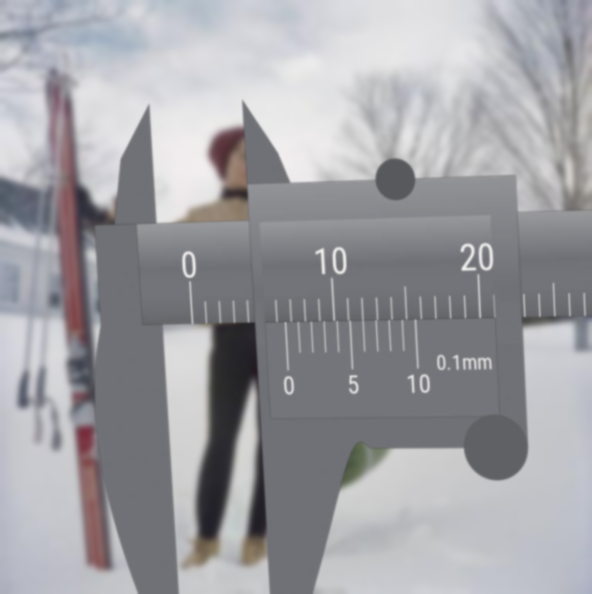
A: mm 6.6
